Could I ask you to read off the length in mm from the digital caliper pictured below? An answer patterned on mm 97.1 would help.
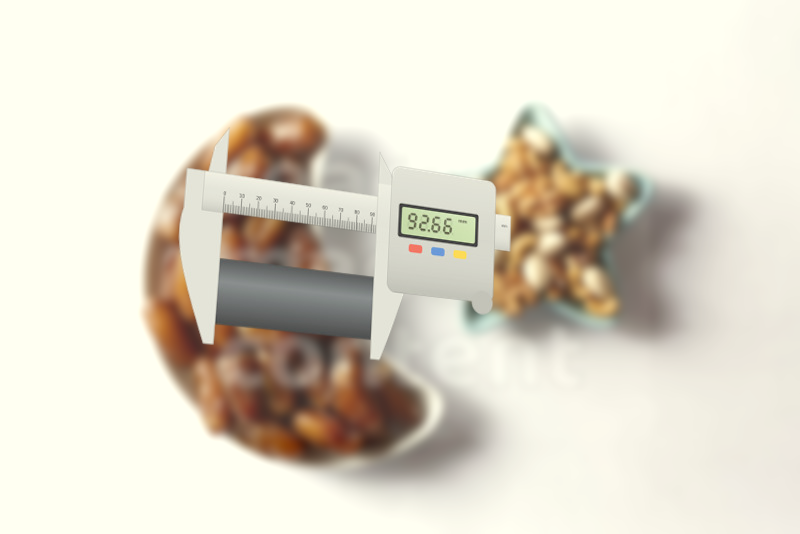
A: mm 92.66
